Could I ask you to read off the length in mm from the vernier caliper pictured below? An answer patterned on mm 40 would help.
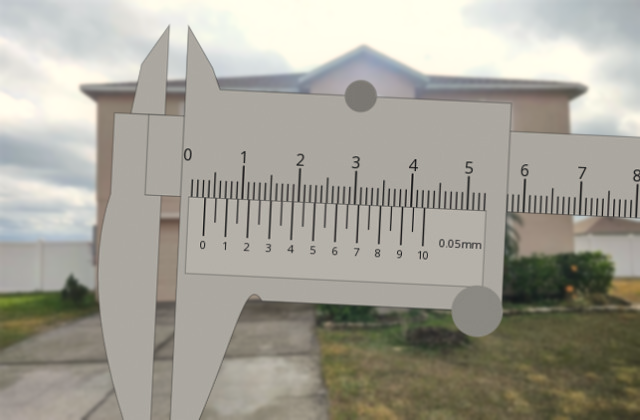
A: mm 3.4
